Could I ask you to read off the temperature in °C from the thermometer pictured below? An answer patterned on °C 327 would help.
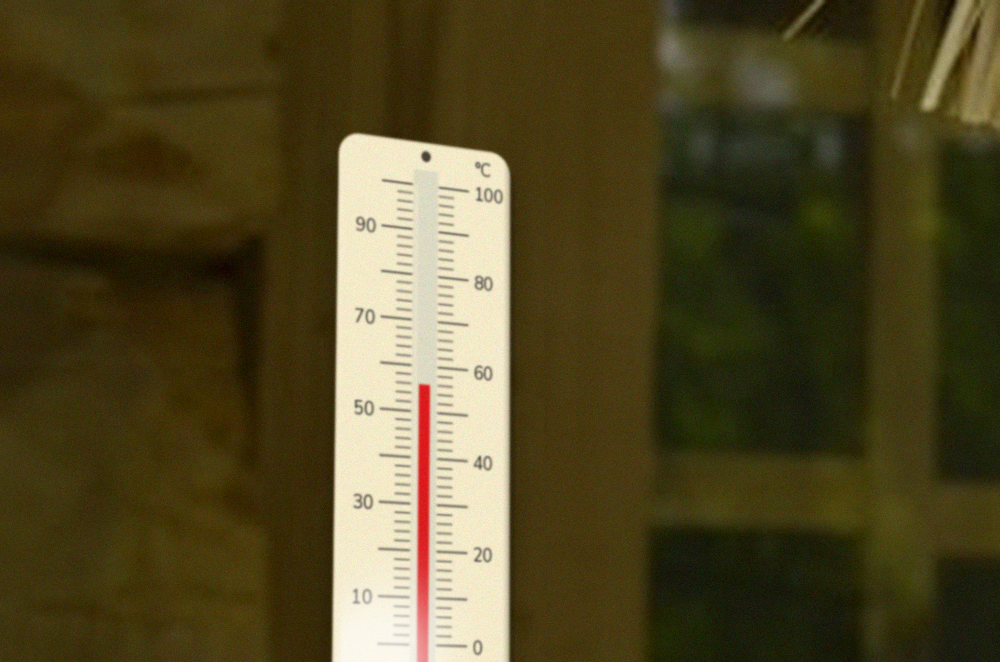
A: °C 56
